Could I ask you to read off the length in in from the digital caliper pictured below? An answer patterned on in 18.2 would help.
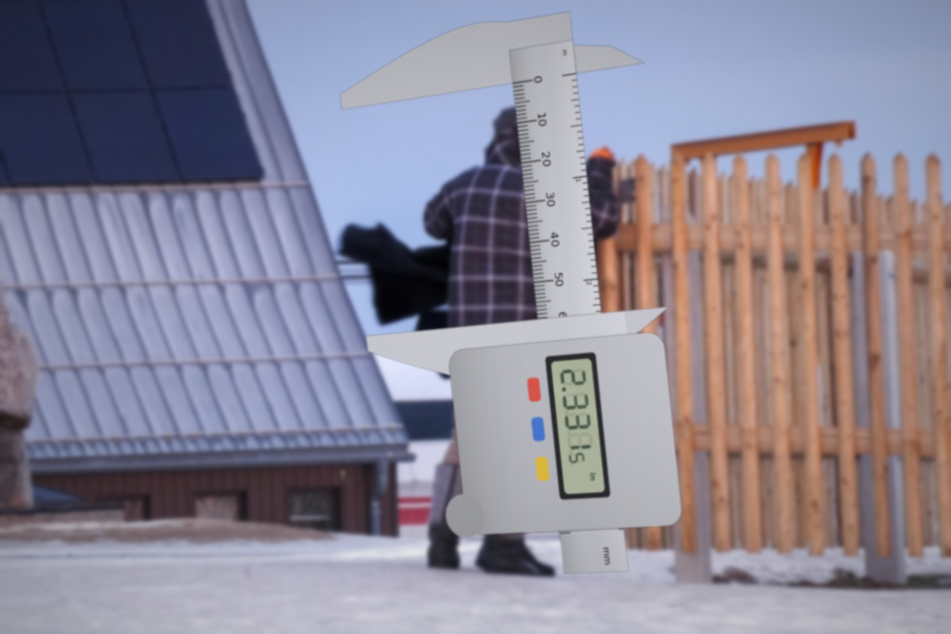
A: in 2.3315
